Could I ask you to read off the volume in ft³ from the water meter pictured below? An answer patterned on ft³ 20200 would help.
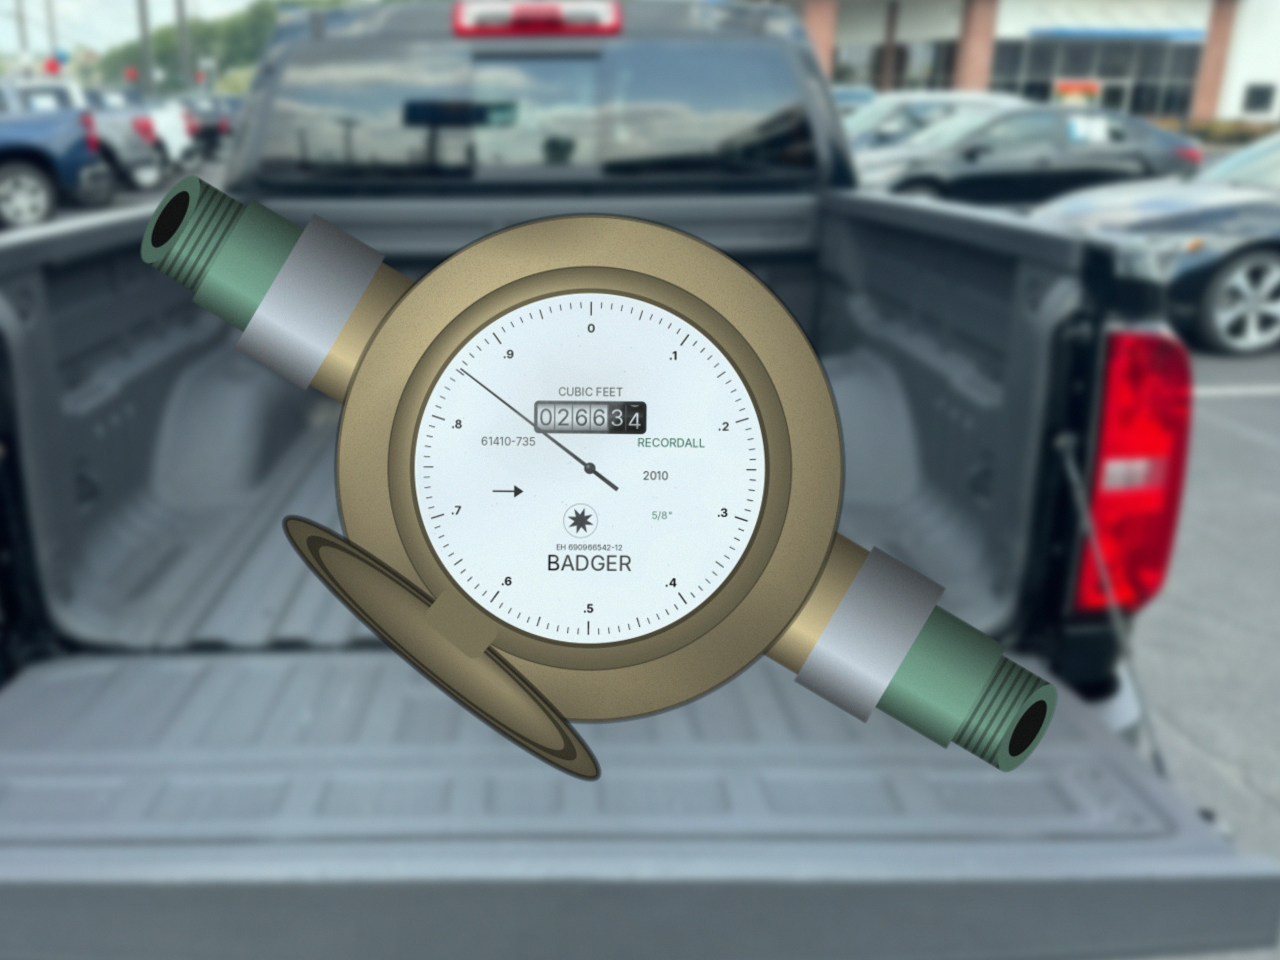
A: ft³ 26633.85
